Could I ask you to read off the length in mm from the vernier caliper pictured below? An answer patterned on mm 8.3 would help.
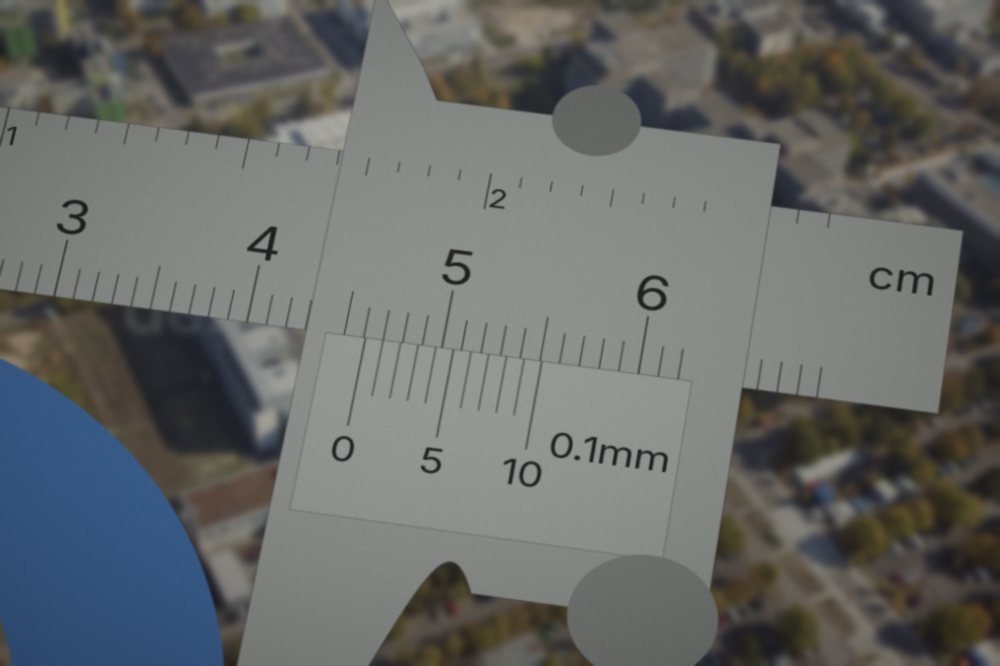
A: mm 46.1
